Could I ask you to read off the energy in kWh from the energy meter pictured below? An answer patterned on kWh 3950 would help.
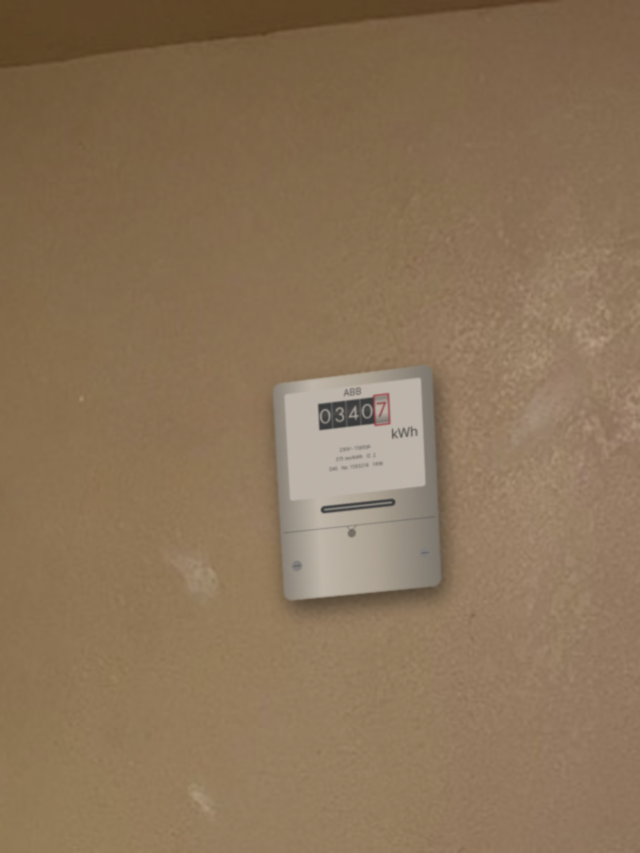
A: kWh 340.7
